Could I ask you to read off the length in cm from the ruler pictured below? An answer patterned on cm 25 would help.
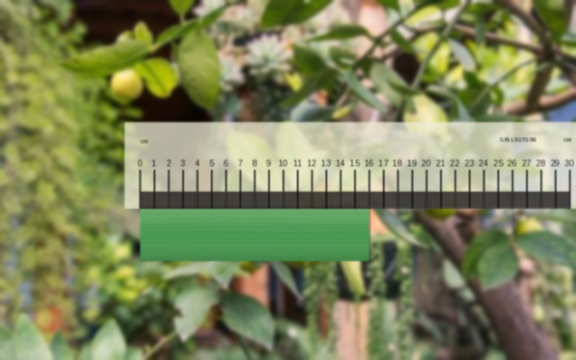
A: cm 16
